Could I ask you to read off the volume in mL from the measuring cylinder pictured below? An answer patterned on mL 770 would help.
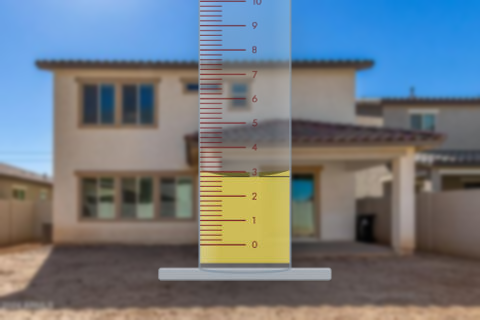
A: mL 2.8
